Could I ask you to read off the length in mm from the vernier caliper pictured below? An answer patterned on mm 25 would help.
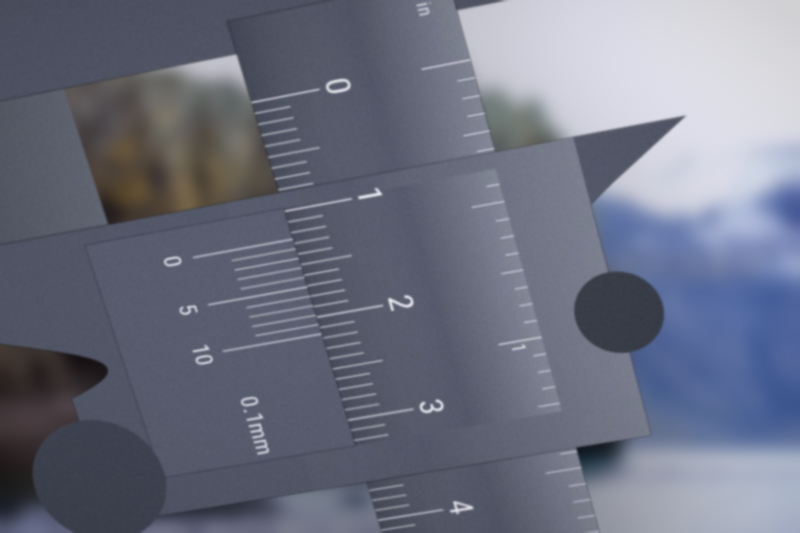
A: mm 12.6
